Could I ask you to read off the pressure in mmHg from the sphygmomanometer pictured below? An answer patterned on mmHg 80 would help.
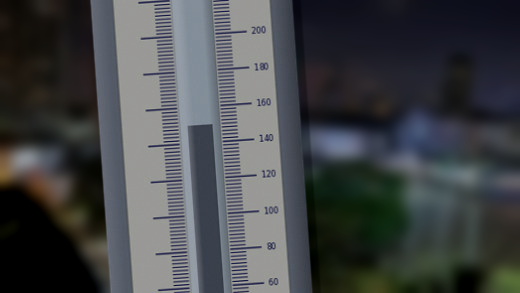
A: mmHg 150
